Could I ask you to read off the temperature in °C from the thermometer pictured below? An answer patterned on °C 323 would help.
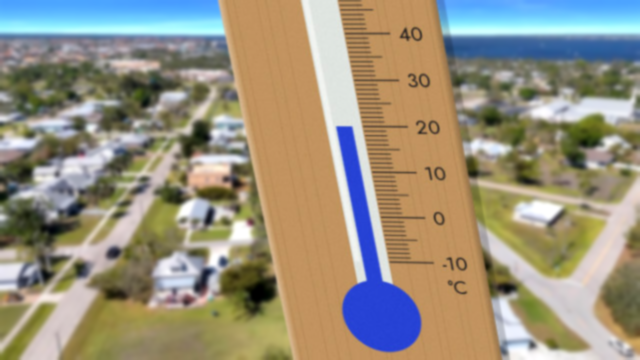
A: °C 20
